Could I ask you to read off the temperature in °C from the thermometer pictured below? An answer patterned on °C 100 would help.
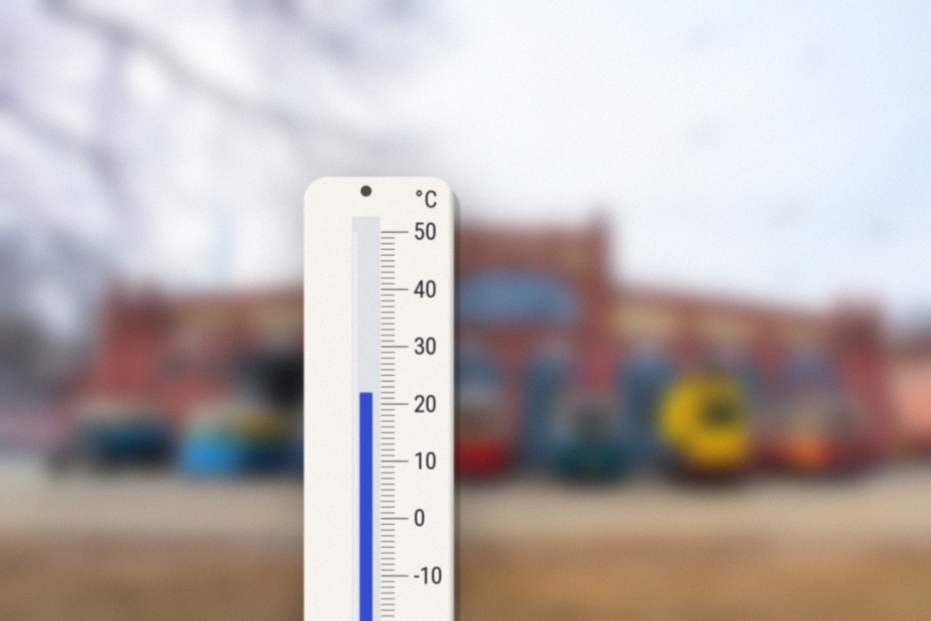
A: °C 22
